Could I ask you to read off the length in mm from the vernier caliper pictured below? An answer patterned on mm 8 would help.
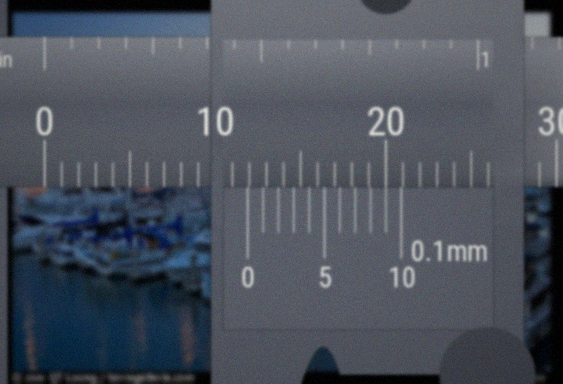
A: mm 11.9
